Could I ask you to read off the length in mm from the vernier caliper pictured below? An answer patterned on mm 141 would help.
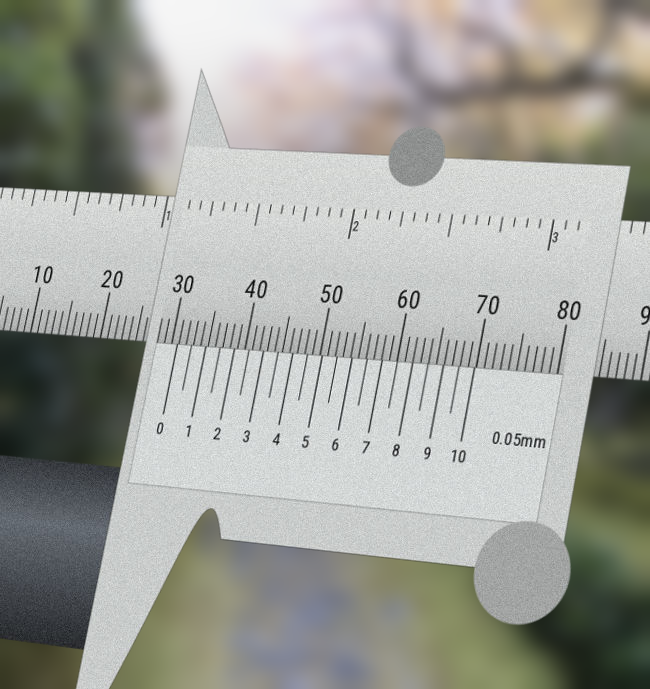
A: mm 30.8
